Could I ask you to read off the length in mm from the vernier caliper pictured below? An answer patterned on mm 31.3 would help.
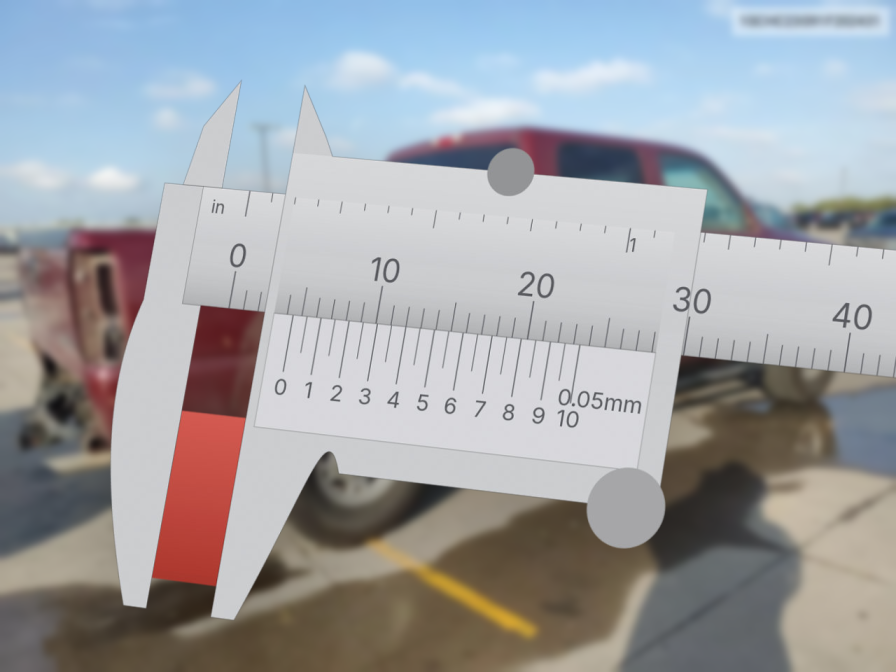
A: mm 4.4
